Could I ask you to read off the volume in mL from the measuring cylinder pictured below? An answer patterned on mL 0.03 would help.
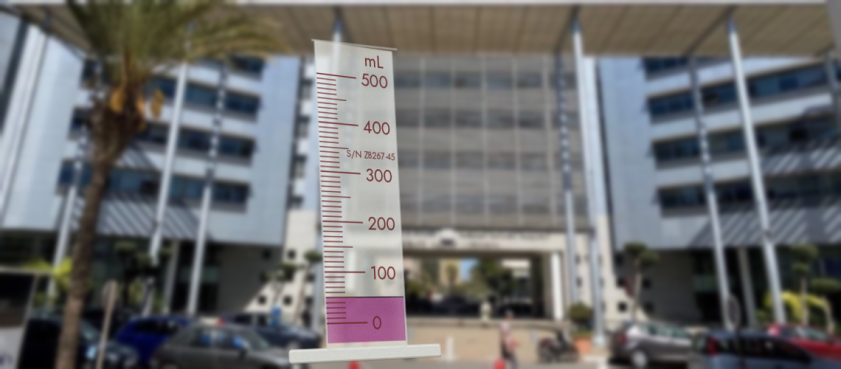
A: mL 50
